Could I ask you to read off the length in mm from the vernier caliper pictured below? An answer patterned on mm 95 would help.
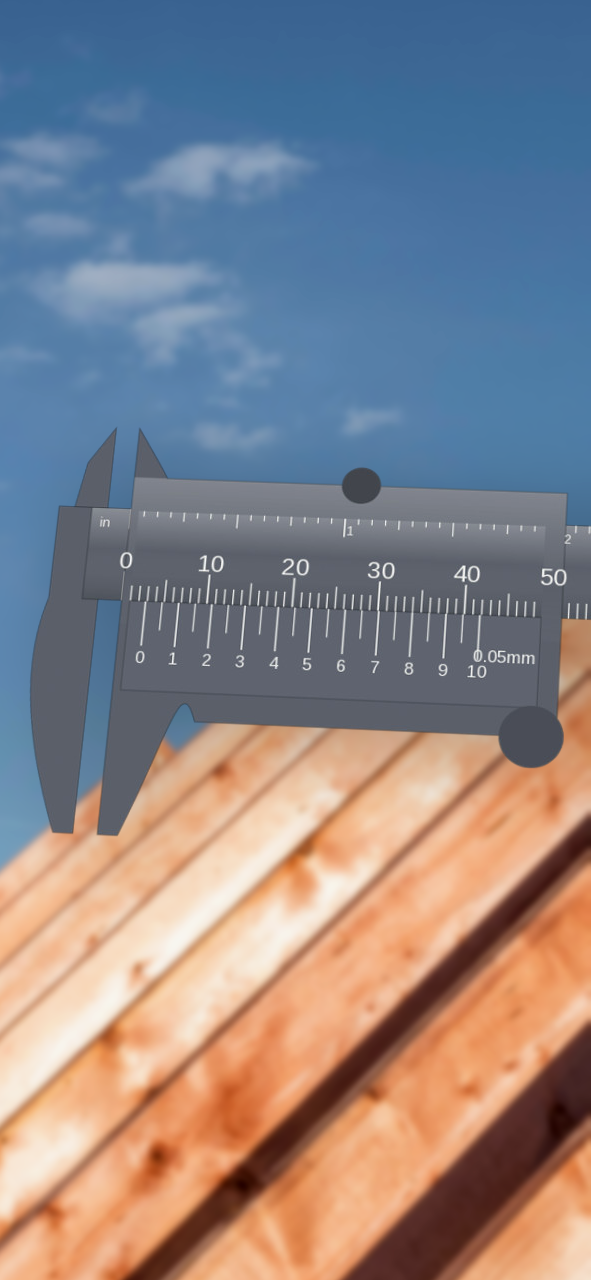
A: mm 2.8
